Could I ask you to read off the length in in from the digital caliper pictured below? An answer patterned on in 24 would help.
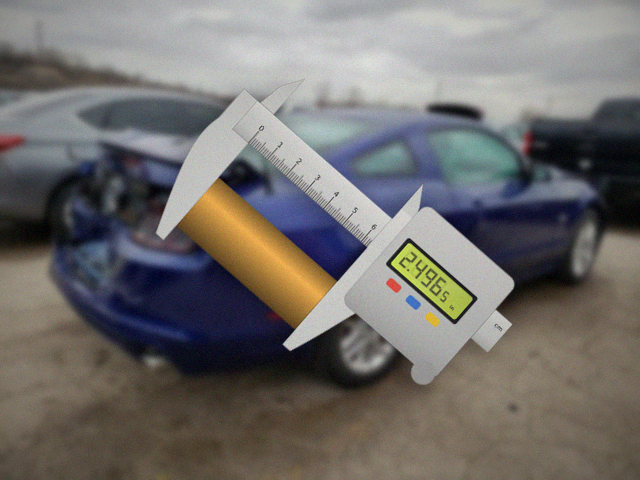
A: in 2.4965
